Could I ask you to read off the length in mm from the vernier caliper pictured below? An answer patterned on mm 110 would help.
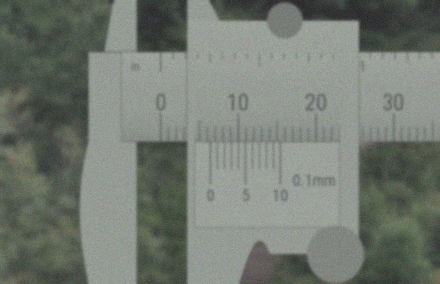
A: mm 6.4
